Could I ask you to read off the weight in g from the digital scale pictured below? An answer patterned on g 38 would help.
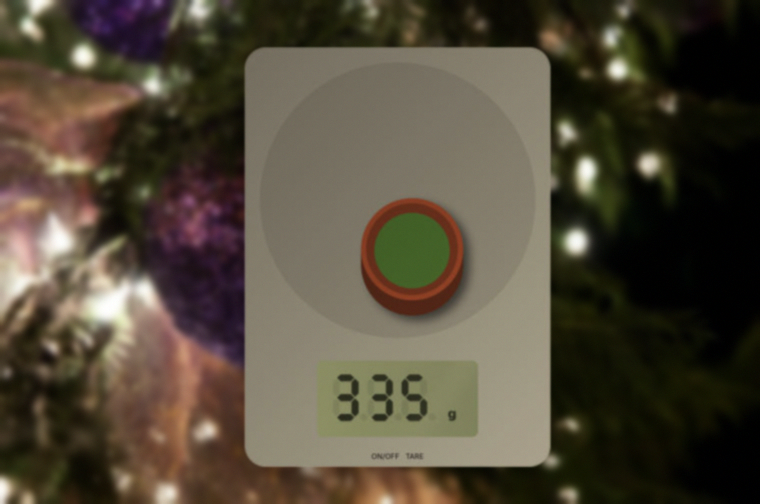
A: g 335
